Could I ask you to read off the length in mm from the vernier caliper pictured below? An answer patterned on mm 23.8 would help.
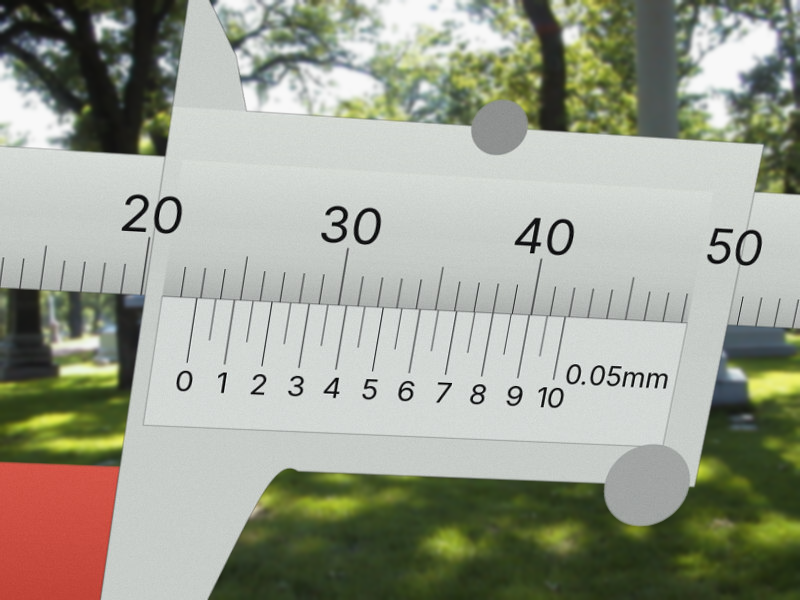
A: mm 22.8
